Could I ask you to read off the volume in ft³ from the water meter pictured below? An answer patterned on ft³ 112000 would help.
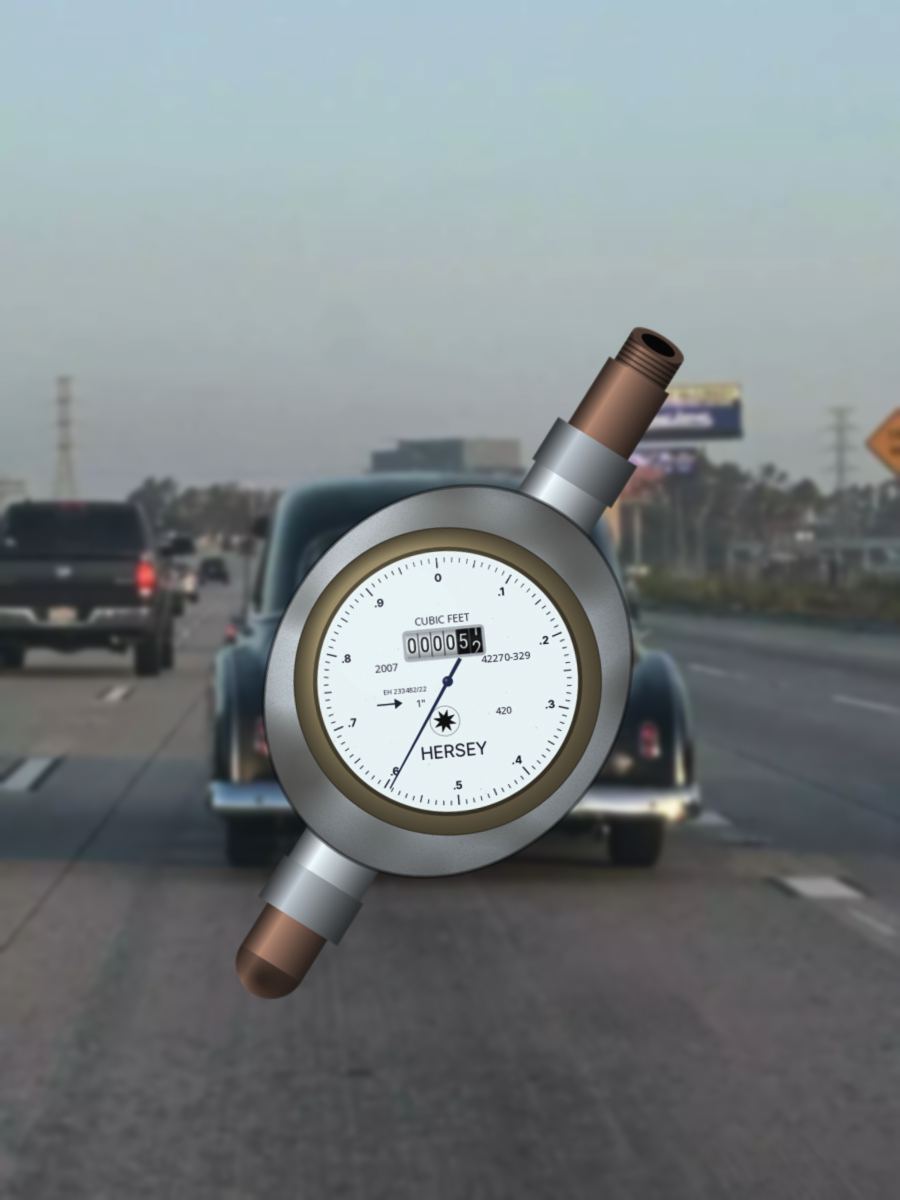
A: ft³ 51.59
